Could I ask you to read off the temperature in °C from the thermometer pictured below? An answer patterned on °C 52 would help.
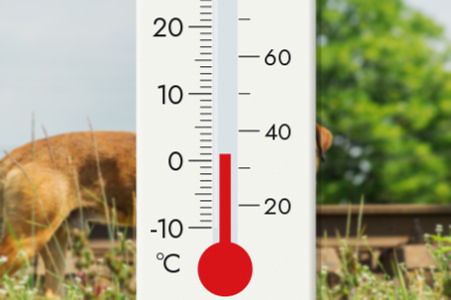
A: °C 1
